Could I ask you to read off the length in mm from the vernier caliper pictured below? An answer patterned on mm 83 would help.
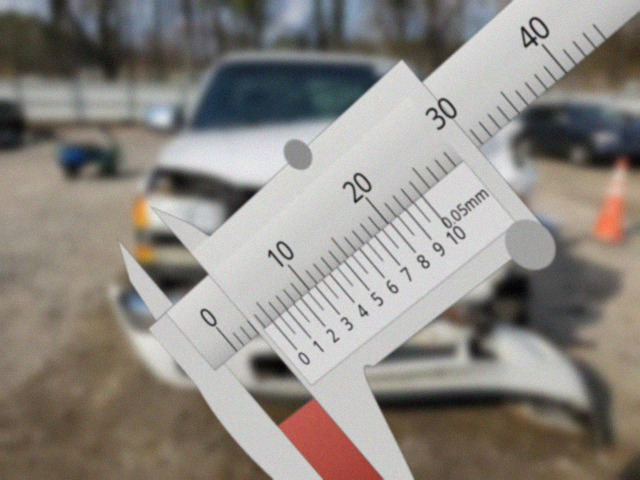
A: mm 5.0
